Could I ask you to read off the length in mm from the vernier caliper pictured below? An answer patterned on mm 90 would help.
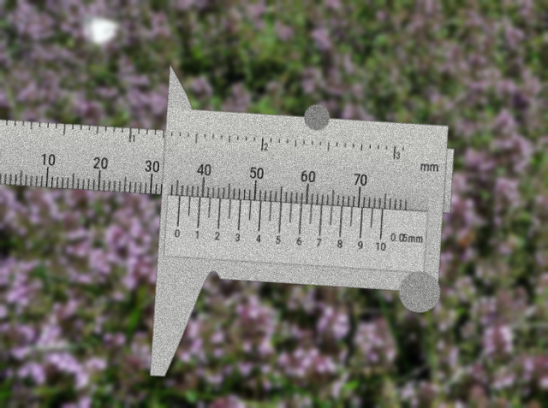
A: mm 35.6
